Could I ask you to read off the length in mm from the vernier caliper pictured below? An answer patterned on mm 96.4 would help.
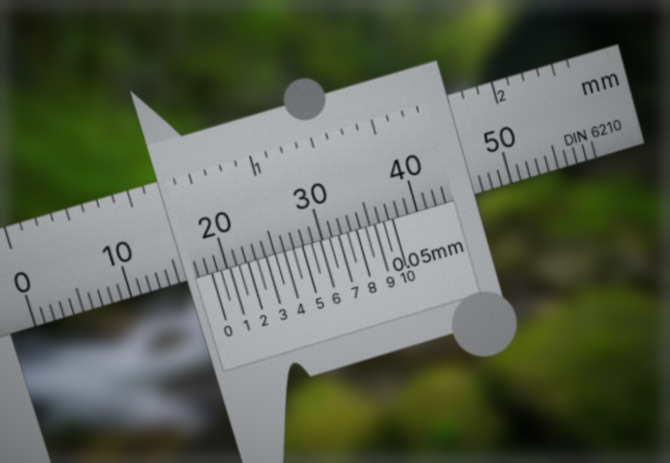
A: mm 18.4
